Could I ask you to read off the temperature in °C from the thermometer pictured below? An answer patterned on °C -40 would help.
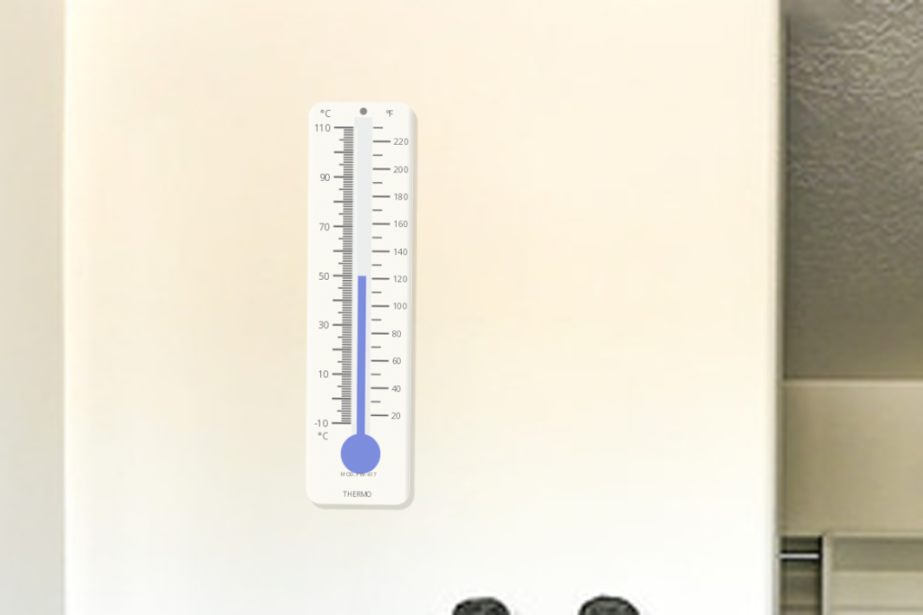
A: °C 50
